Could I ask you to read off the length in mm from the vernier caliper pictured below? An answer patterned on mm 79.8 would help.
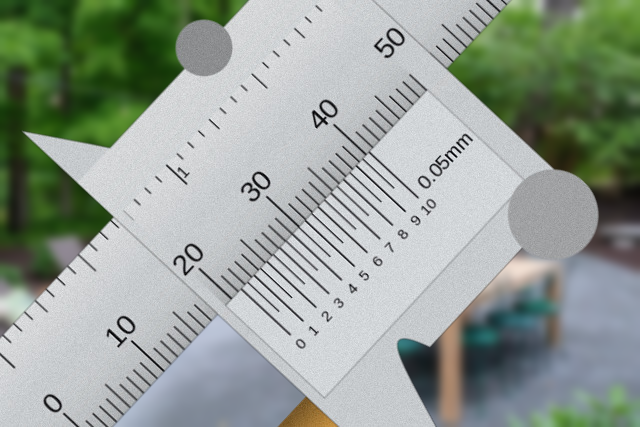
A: mm 21.4
